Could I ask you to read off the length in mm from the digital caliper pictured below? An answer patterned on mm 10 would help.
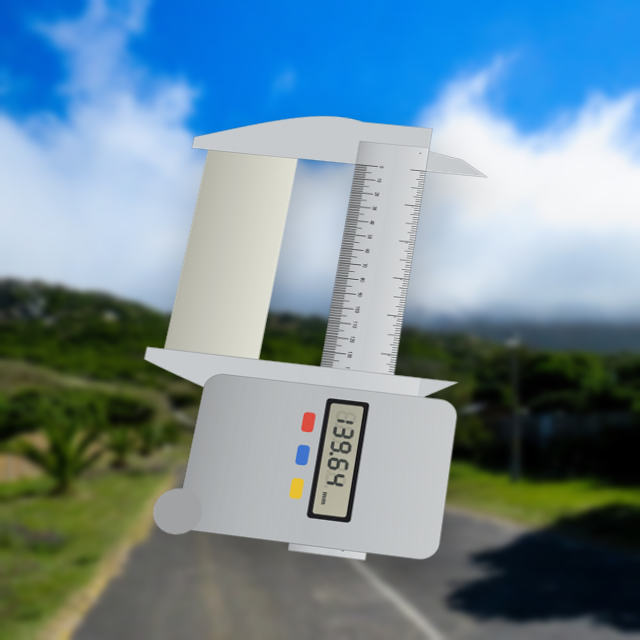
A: mm 139.64
